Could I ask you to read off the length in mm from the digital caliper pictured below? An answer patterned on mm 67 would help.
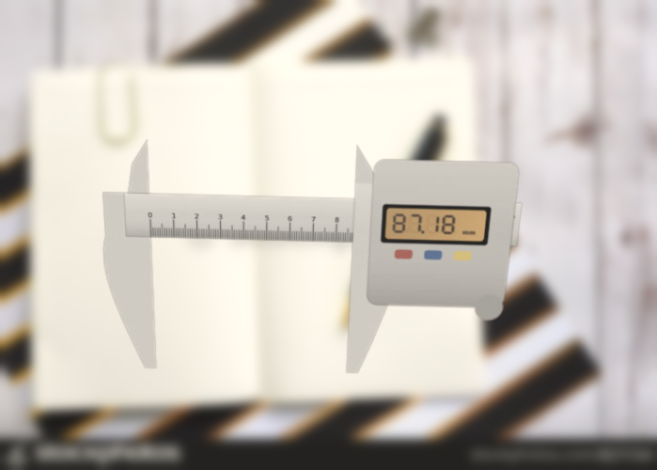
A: mm 87.18
